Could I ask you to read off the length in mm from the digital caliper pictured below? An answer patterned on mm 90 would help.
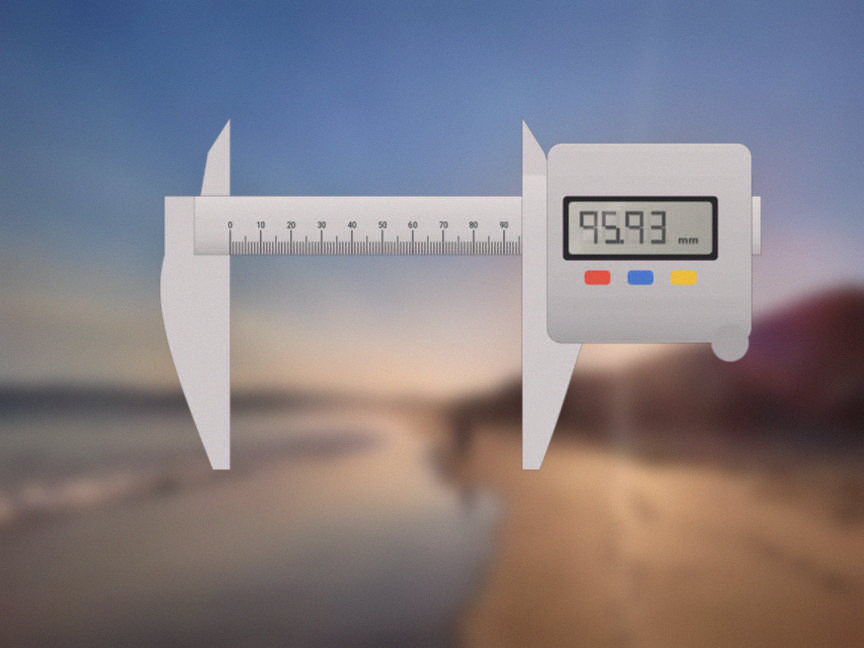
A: mm 95.93
